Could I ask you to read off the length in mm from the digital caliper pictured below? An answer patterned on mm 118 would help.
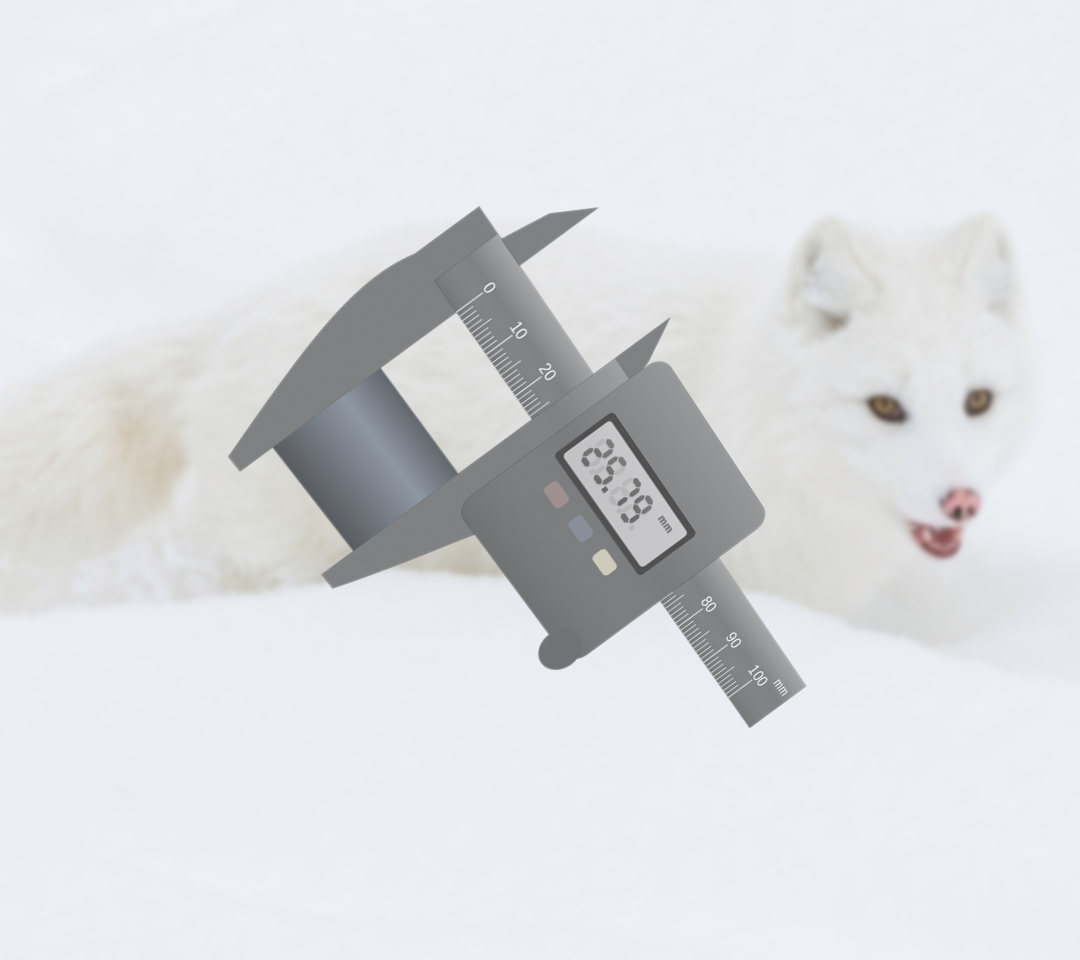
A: mm 25.79
